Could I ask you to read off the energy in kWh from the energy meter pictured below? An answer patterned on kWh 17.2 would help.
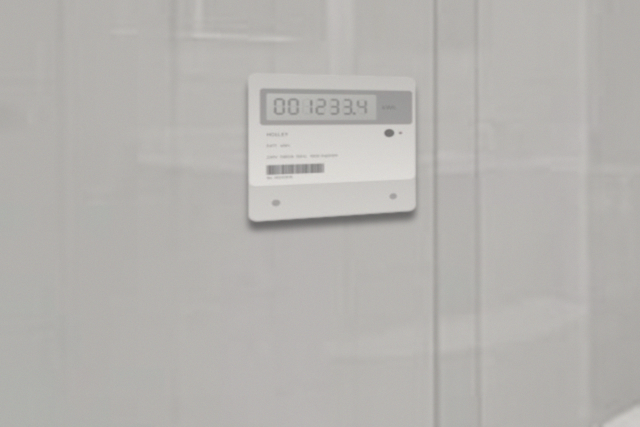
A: kWh 1233.4
